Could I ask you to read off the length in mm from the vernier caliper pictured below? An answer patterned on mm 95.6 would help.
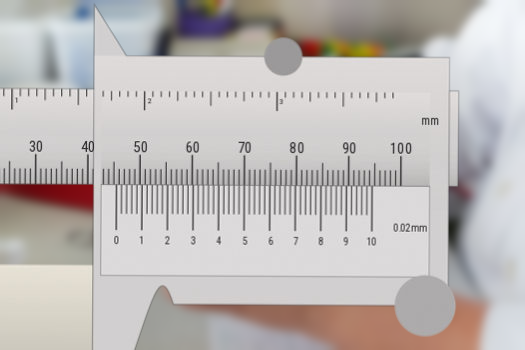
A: mm 45.5
